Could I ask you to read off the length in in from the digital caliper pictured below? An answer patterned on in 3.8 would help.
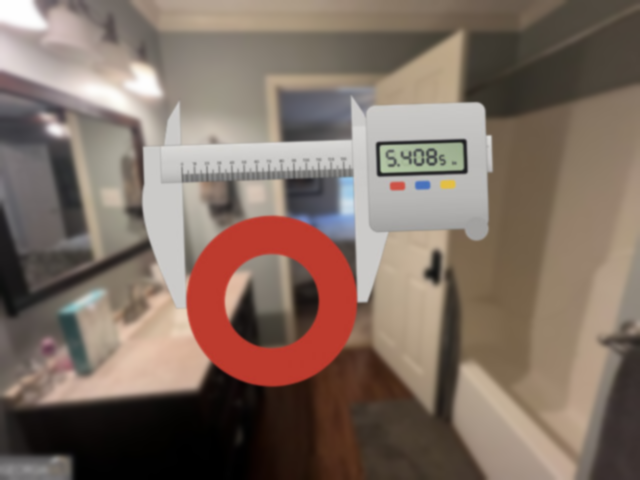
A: in 5.4085
